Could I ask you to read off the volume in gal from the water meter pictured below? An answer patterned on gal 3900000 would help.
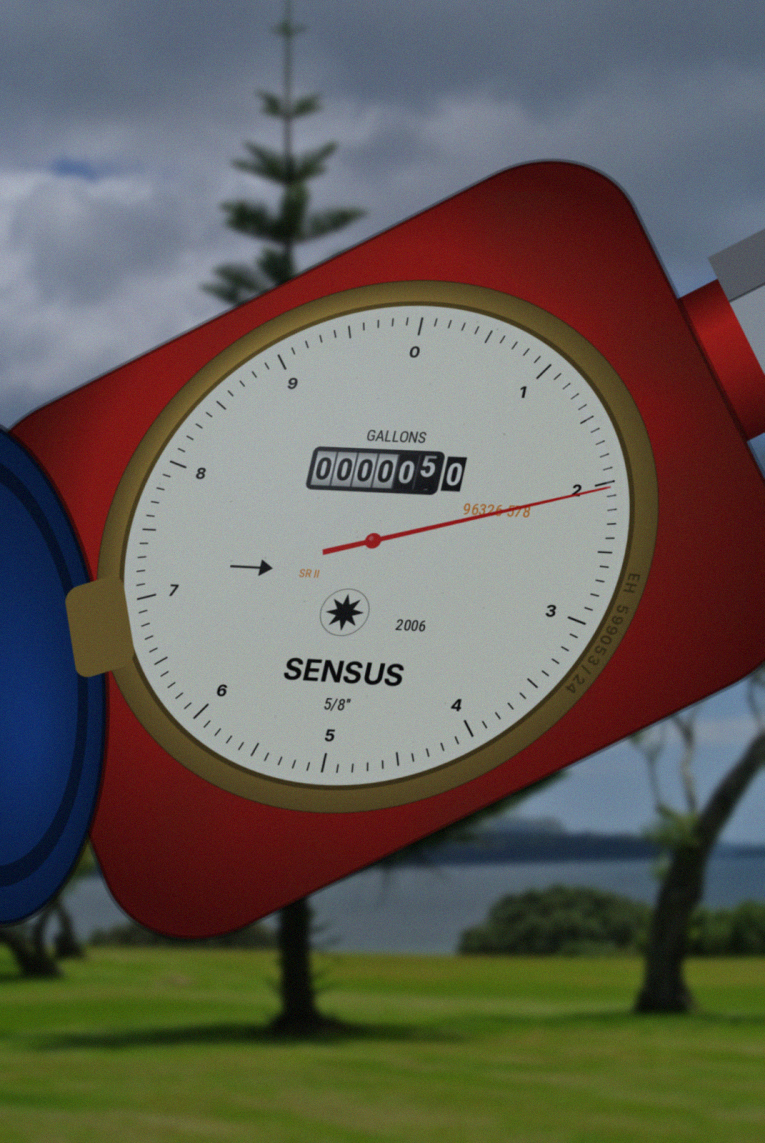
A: gal 52.0
